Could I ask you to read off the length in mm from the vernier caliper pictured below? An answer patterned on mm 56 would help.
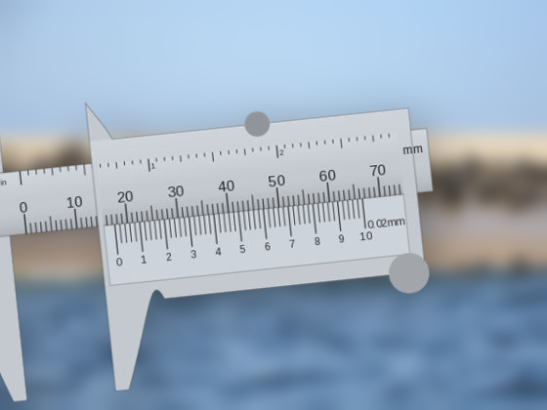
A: mm 17.5
